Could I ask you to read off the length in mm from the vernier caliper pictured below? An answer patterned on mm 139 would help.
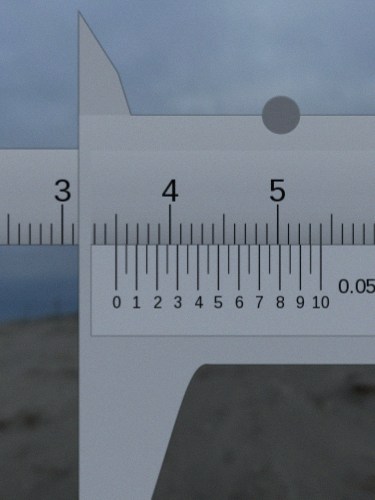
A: mm 35.0
